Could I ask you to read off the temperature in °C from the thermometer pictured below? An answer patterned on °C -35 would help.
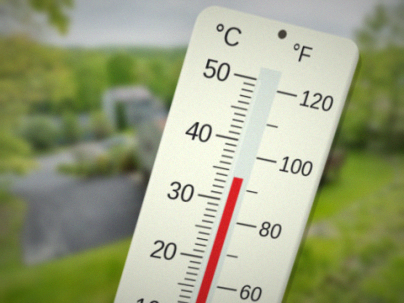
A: °C 34
